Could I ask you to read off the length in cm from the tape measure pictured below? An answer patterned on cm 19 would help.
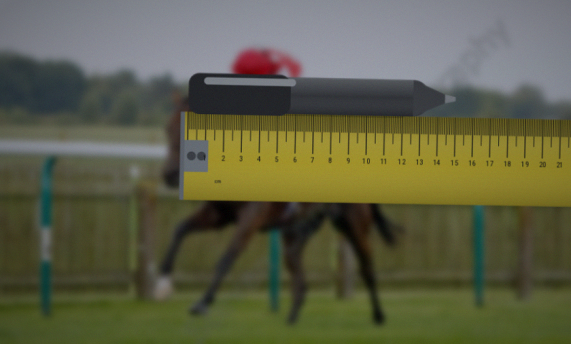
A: cm 15
